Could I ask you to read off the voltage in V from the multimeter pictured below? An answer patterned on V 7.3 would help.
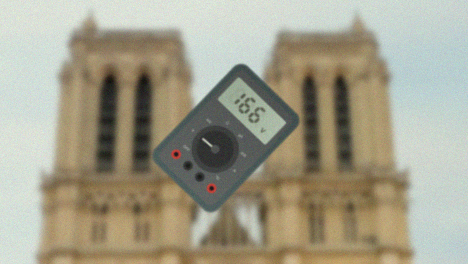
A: V 166
